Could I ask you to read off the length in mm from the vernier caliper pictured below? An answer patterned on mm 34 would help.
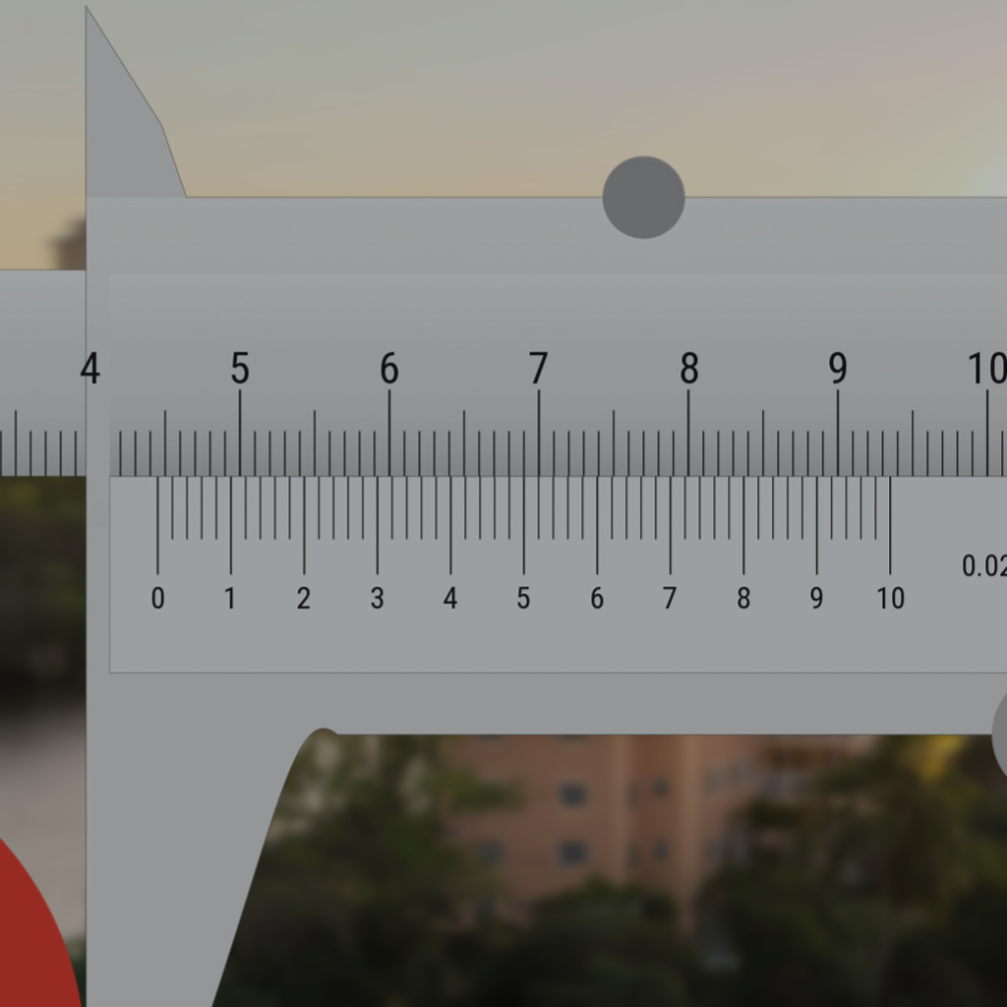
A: mm 44.5
